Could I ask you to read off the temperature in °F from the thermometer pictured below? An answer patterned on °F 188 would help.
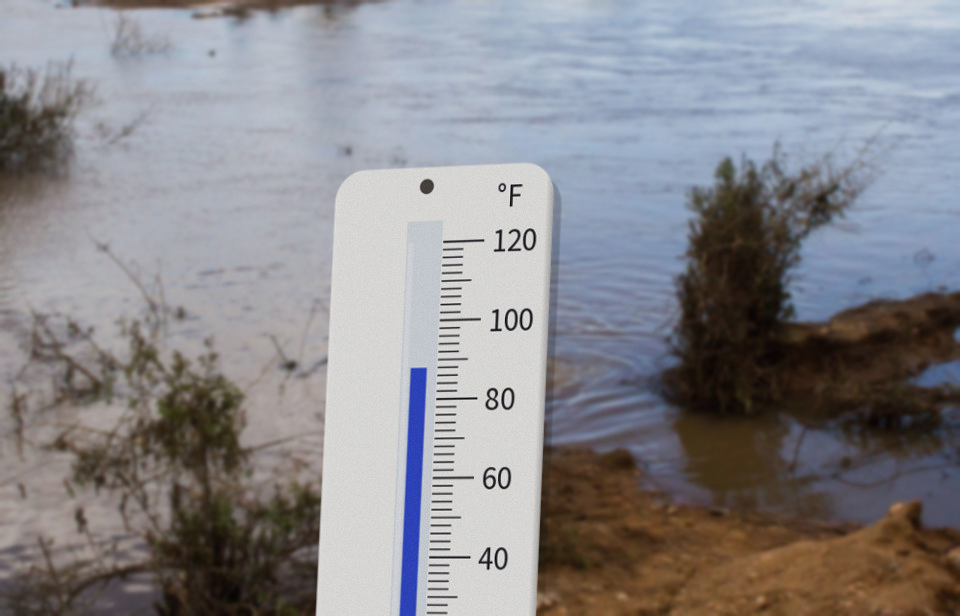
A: °F 88
